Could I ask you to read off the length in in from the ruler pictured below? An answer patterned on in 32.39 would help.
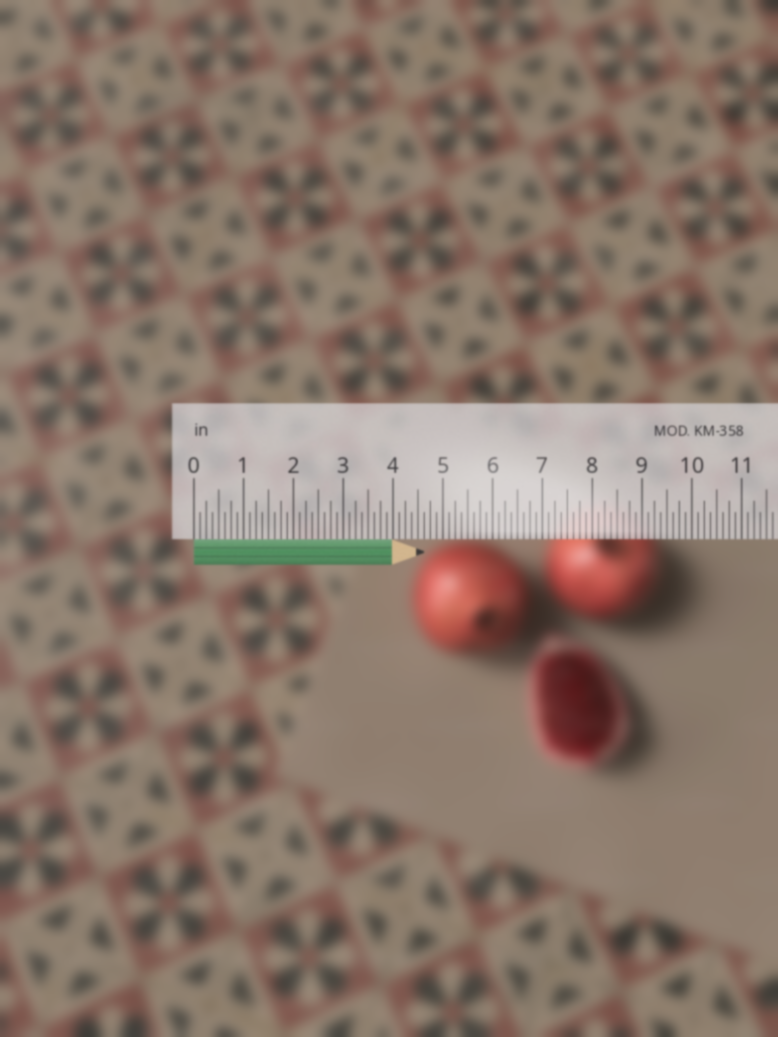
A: in 4.625
